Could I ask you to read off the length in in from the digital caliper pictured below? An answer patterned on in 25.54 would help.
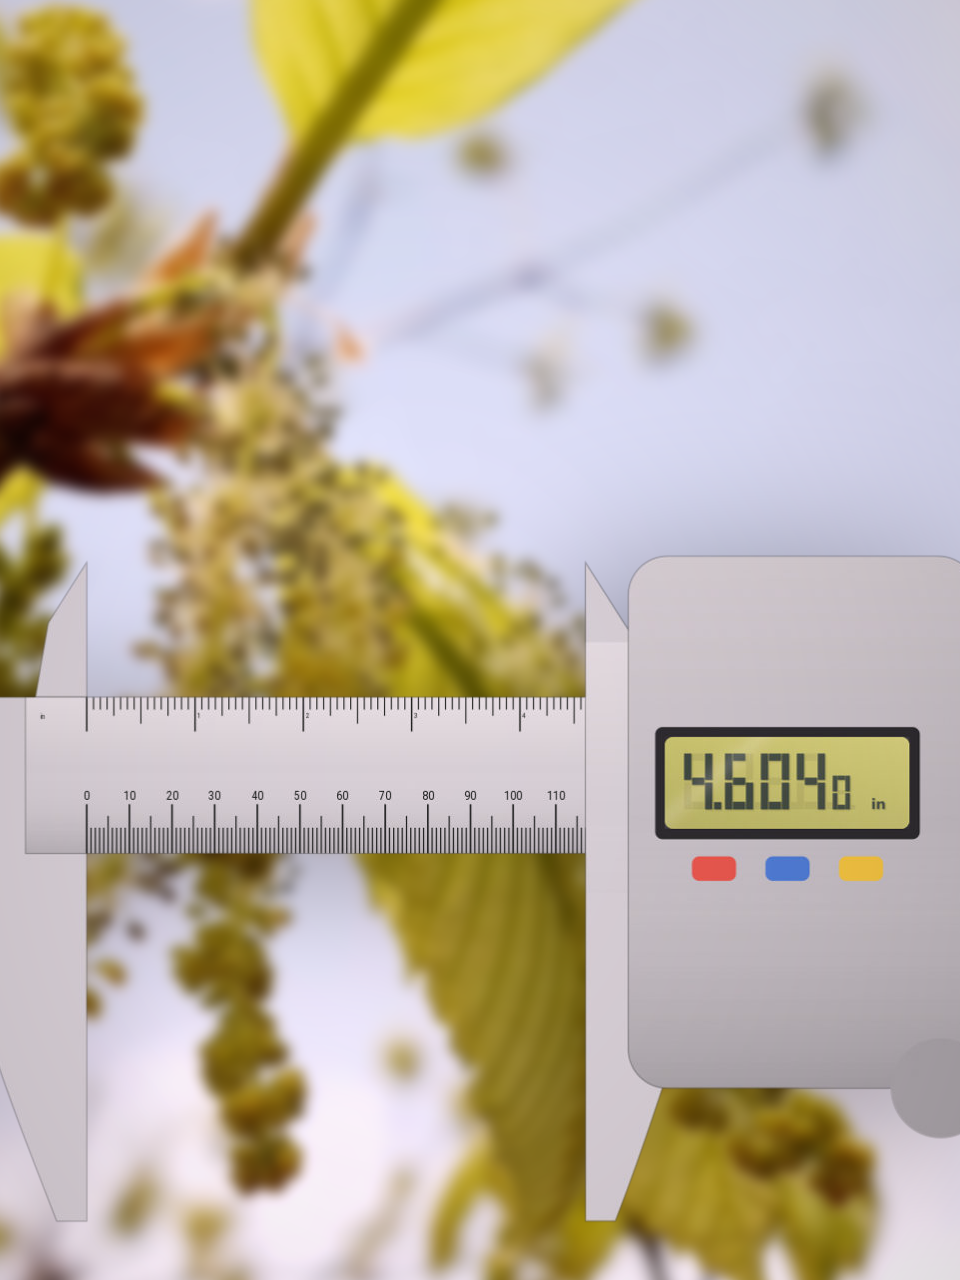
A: in 4.6040
